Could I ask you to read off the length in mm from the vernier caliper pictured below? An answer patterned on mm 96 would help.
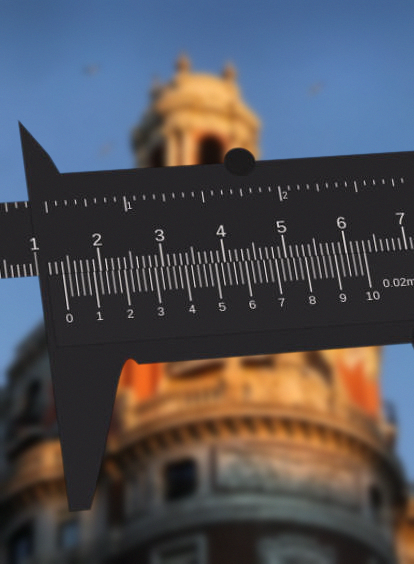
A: mm 14.0
